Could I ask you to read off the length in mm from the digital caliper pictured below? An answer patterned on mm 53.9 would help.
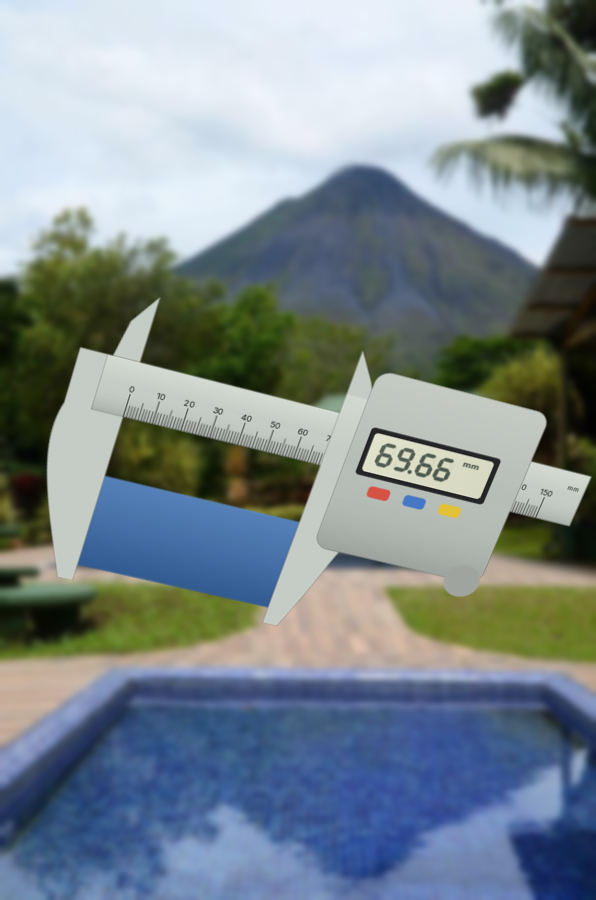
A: mm 69.66
